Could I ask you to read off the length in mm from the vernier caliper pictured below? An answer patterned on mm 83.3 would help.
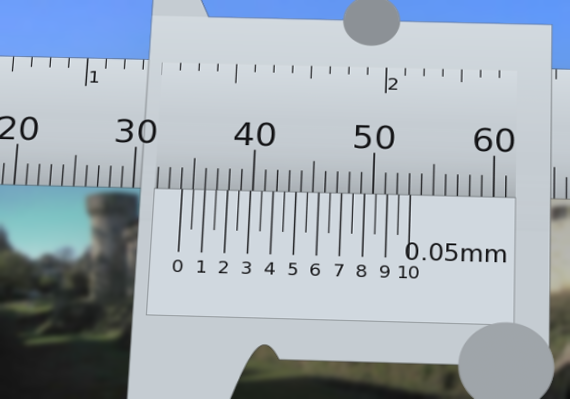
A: mm 34.1
